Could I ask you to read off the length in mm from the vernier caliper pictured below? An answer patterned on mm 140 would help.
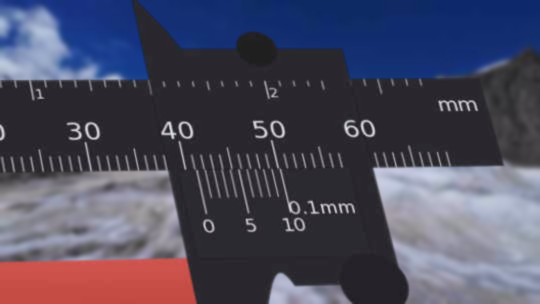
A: mm 41.2
